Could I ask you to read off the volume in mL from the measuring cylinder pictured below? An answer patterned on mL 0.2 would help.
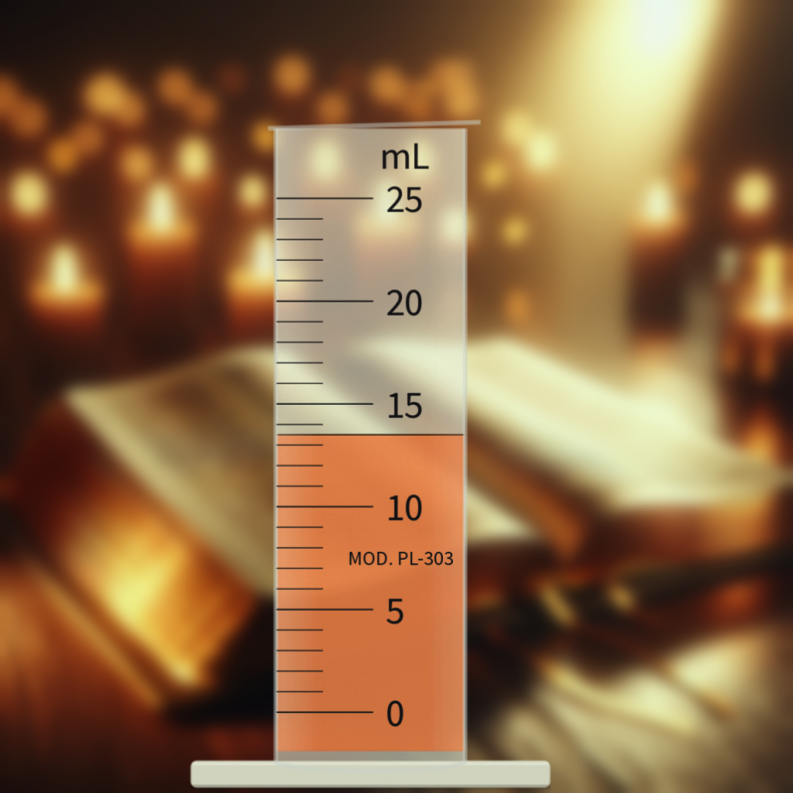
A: mL 13.5
